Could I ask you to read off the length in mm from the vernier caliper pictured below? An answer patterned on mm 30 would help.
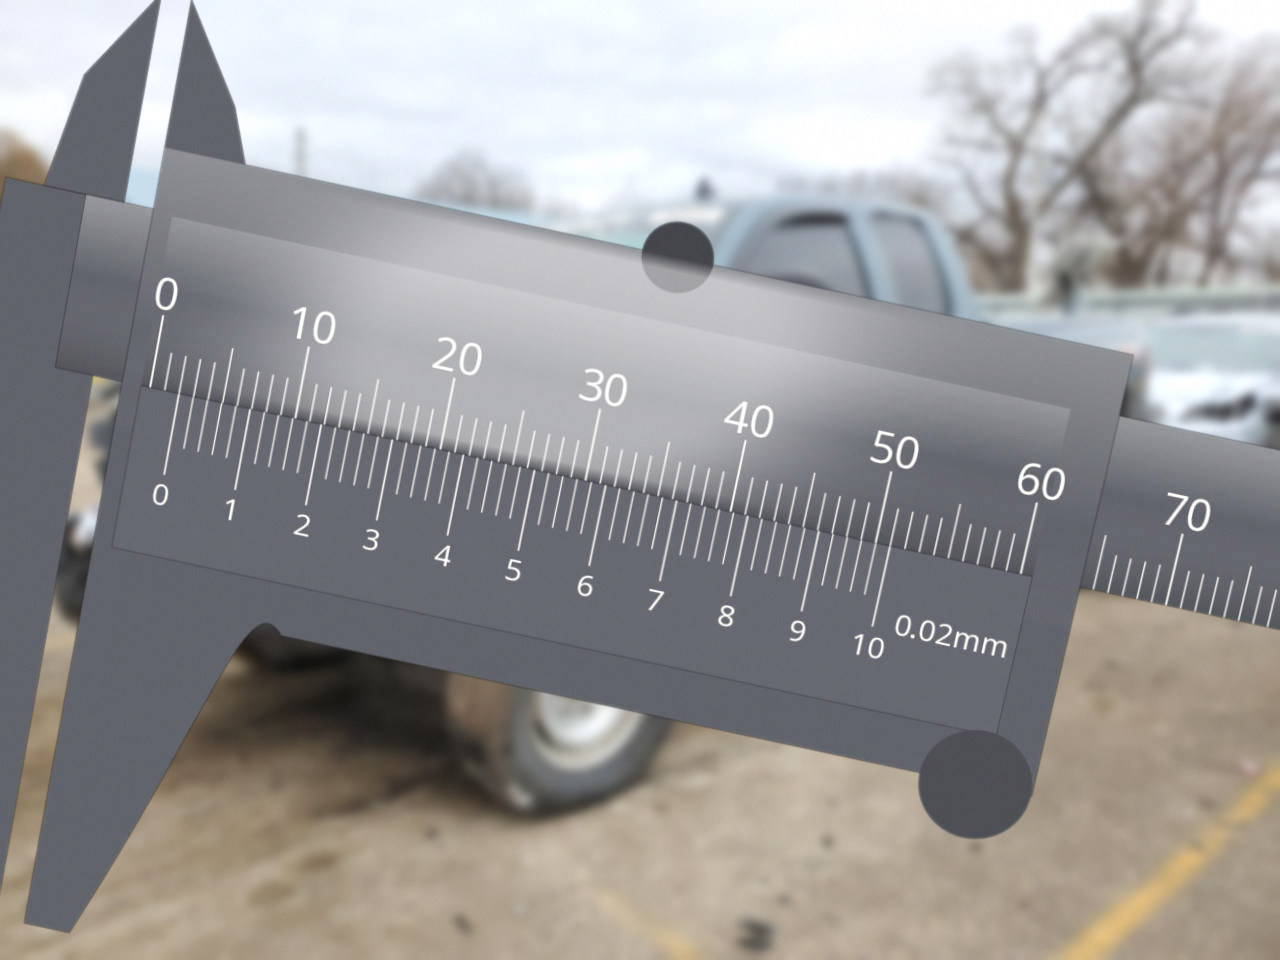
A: mm 2.0
